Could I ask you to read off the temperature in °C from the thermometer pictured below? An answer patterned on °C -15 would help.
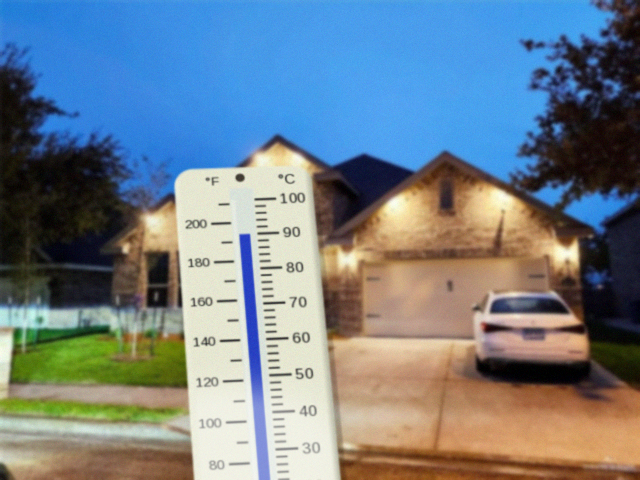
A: °C 90
